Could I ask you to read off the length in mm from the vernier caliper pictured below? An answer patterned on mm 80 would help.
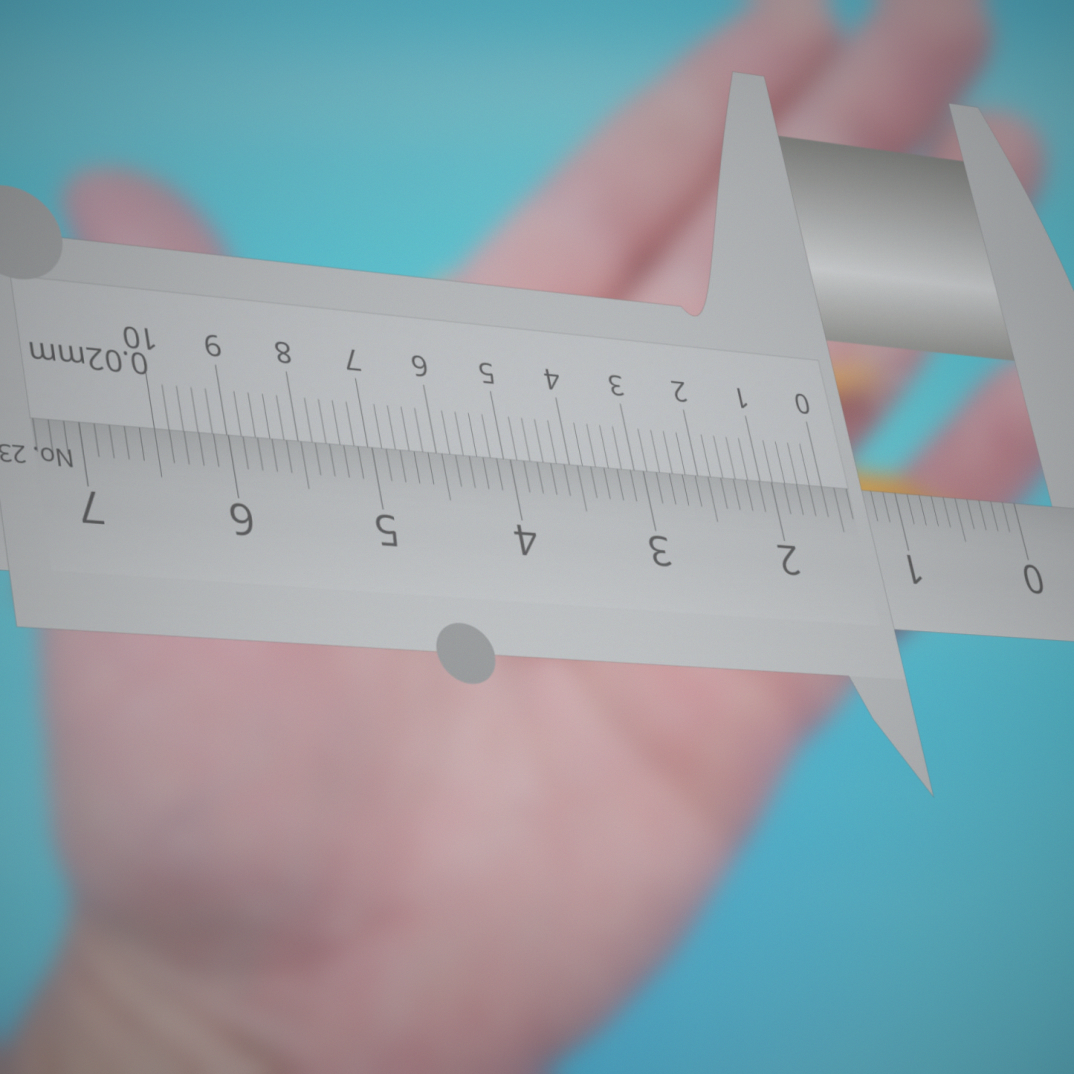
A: mm 16.0
